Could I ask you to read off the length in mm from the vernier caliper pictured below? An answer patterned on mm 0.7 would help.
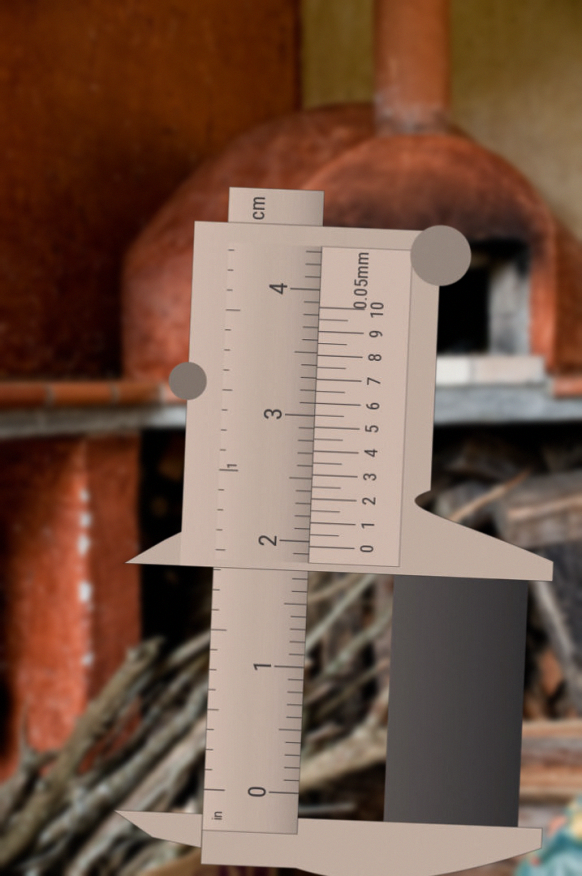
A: mm 19.6
